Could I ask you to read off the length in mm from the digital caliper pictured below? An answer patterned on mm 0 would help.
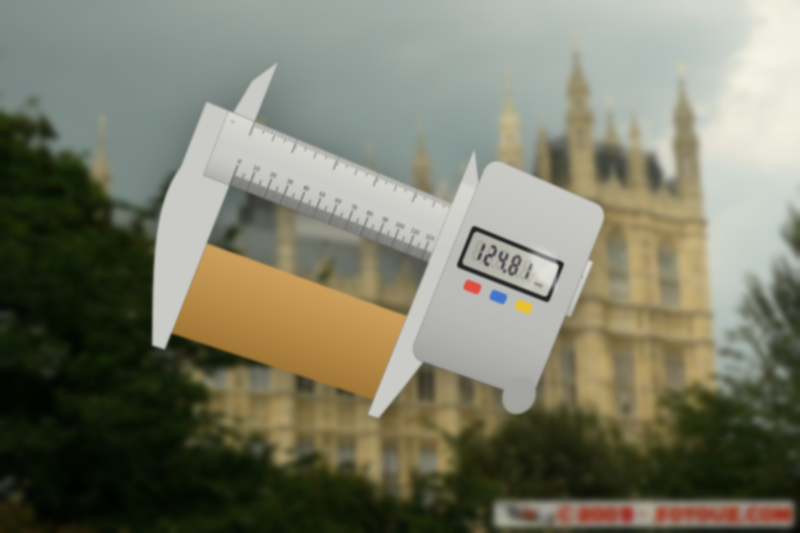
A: mm 124.81
